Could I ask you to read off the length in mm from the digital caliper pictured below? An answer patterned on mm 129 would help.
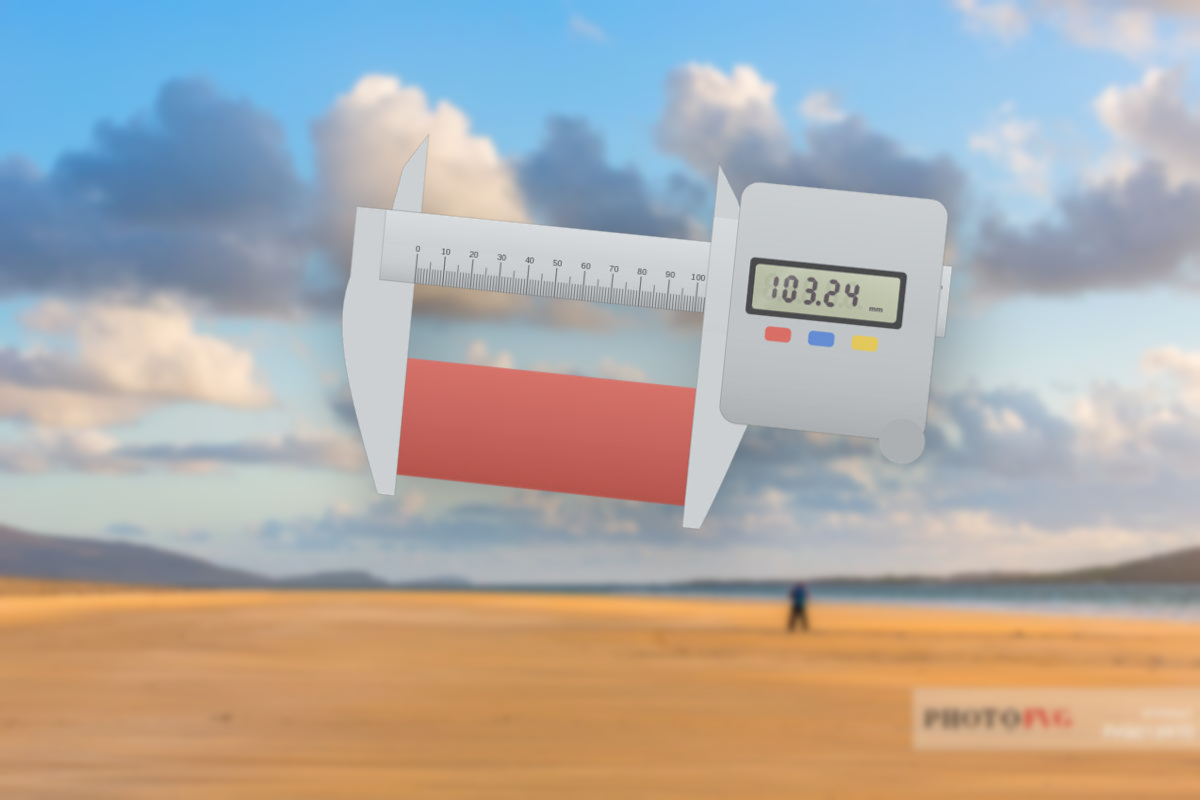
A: mm 103.24
